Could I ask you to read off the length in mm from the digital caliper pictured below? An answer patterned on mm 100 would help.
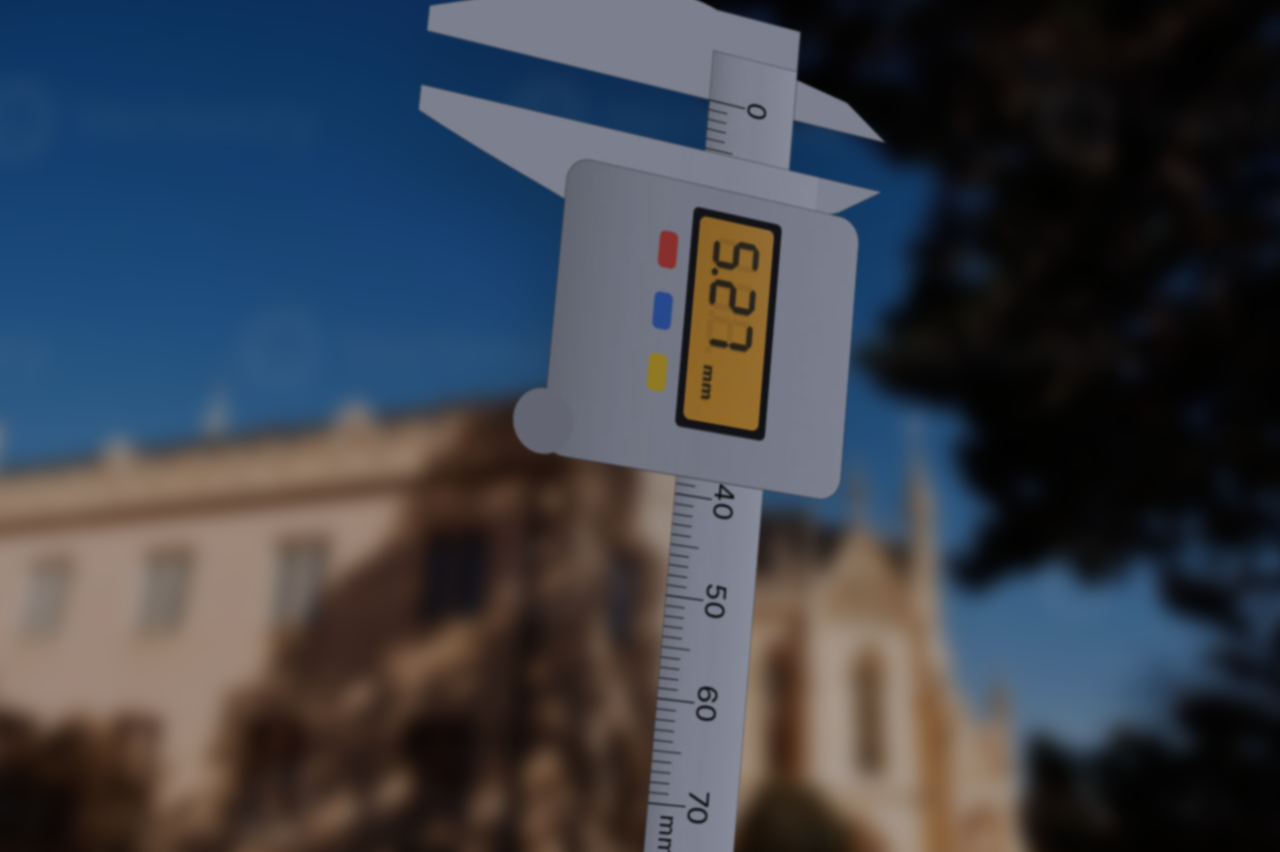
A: mm 5.27
